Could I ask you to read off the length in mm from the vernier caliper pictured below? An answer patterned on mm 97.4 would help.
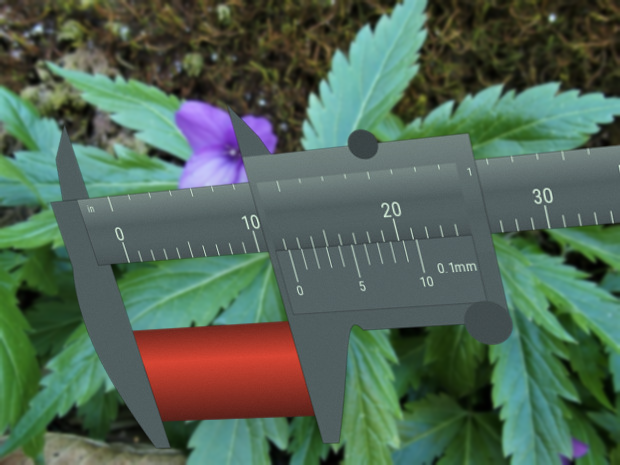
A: mm 12.2
